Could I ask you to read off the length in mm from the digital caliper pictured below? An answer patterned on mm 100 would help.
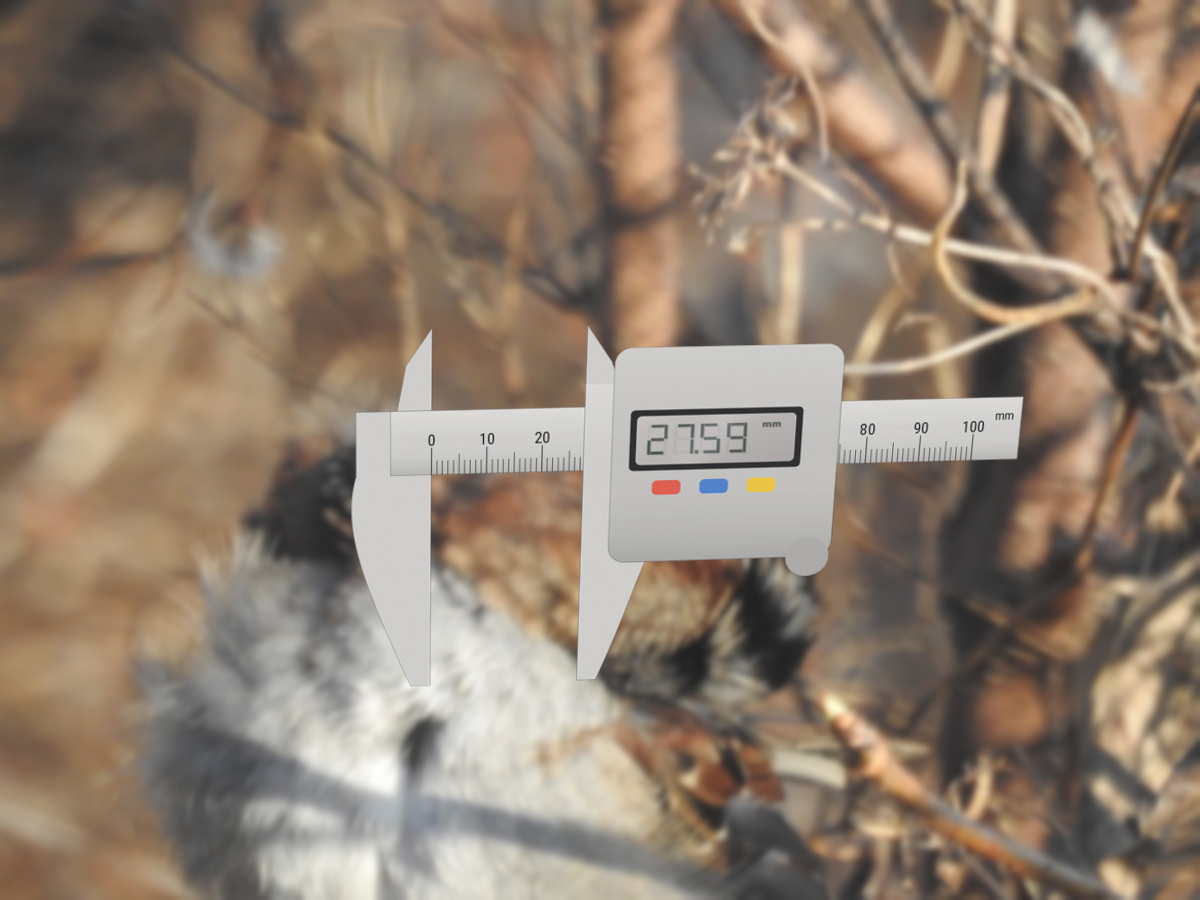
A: mm 27.59
